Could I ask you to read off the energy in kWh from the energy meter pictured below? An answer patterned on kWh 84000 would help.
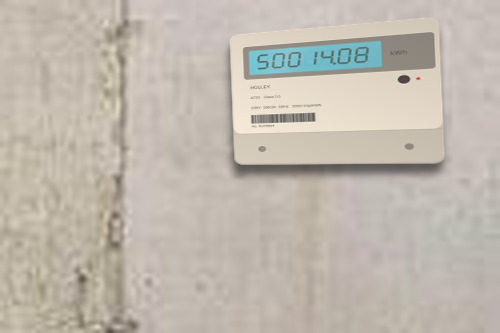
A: kWh 50014.08
